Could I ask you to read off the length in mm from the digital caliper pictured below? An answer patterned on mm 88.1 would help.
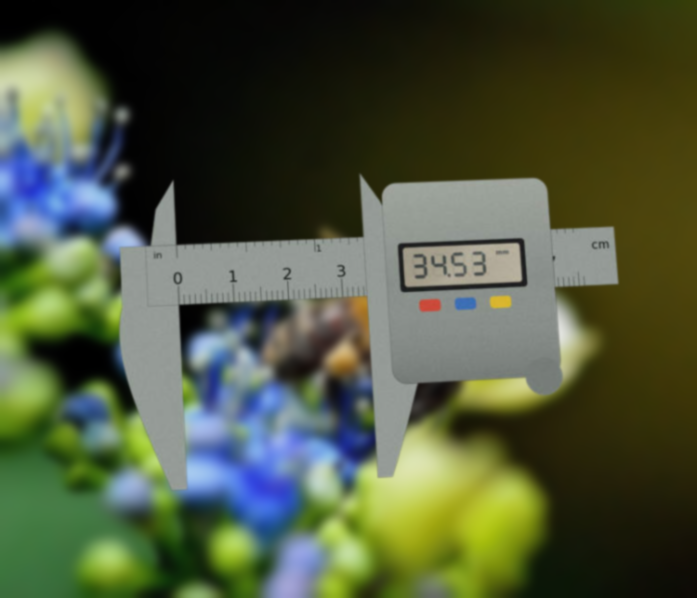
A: mm 34.53
